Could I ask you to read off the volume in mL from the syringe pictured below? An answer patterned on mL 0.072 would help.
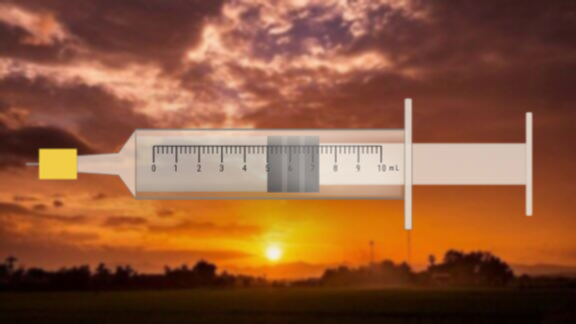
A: mL 5
